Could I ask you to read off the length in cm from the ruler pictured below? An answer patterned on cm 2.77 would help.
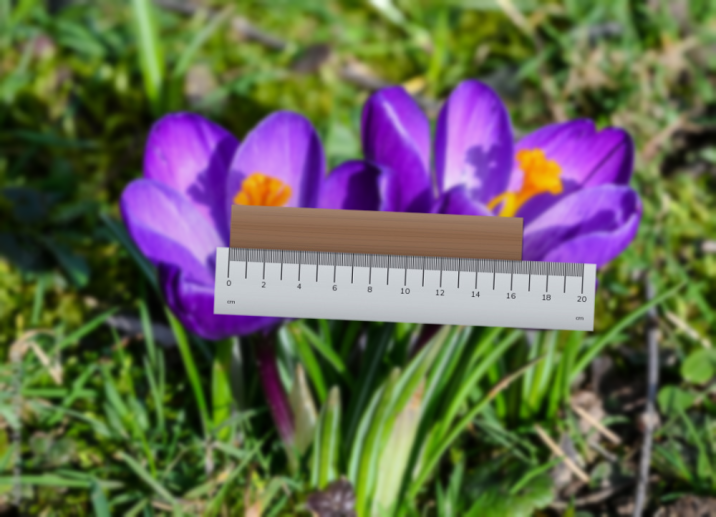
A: cm 16.5
